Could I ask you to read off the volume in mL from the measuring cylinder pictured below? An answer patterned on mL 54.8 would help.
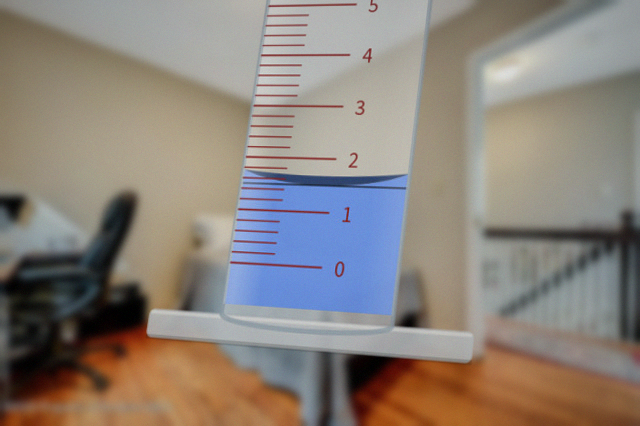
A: mL 1.5
